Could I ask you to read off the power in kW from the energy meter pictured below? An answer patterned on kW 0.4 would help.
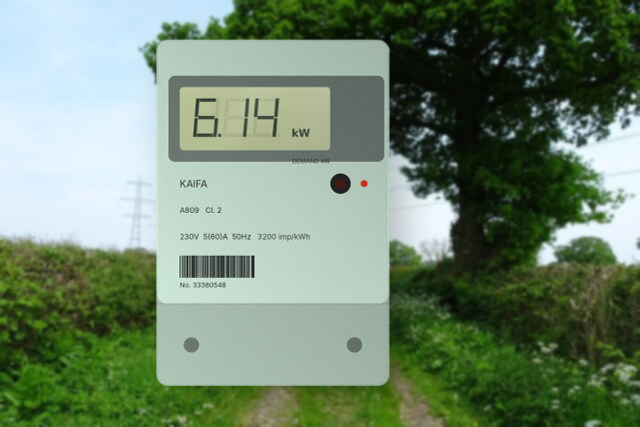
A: kW 6.14
